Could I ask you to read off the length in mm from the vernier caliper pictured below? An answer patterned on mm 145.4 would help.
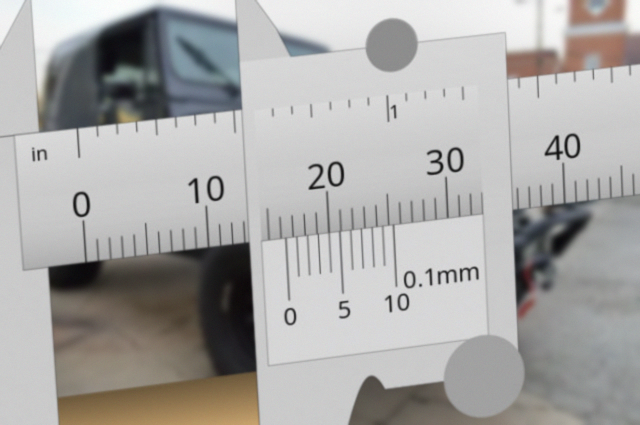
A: mm 16.4
